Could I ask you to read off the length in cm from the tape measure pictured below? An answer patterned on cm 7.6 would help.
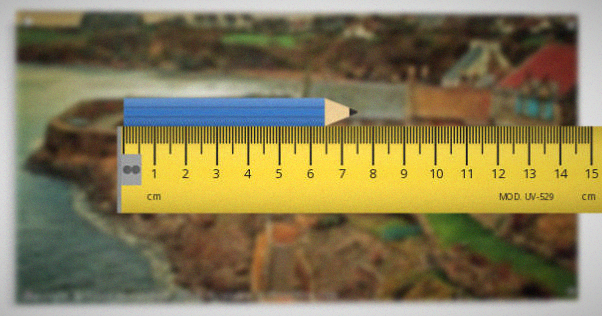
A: cm 7.5
